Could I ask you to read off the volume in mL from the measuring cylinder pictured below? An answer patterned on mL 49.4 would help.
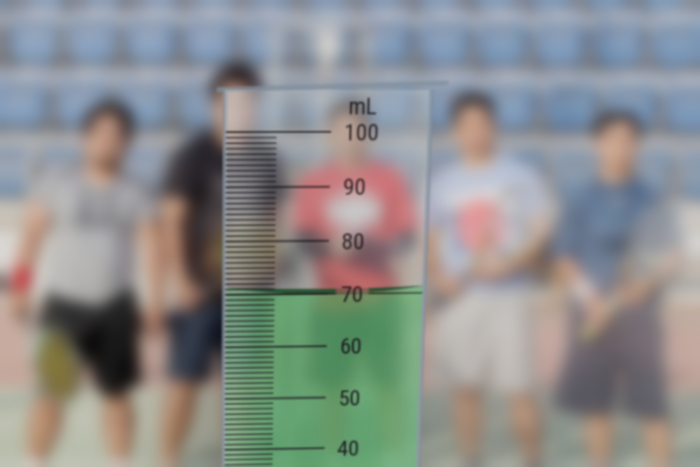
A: mL 70
